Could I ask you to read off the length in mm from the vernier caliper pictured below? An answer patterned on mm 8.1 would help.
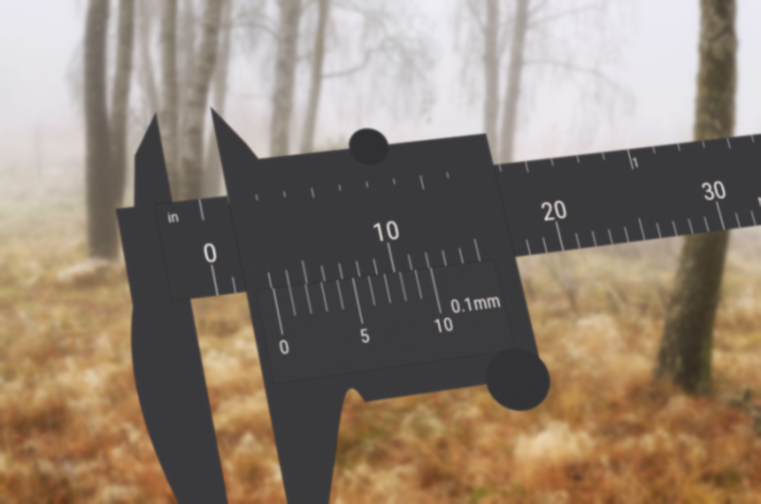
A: mm 3.1
